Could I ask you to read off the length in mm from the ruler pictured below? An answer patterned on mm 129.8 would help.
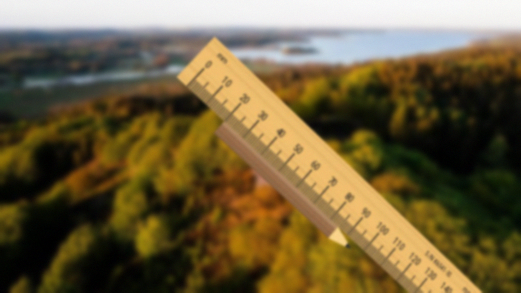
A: mm 75
